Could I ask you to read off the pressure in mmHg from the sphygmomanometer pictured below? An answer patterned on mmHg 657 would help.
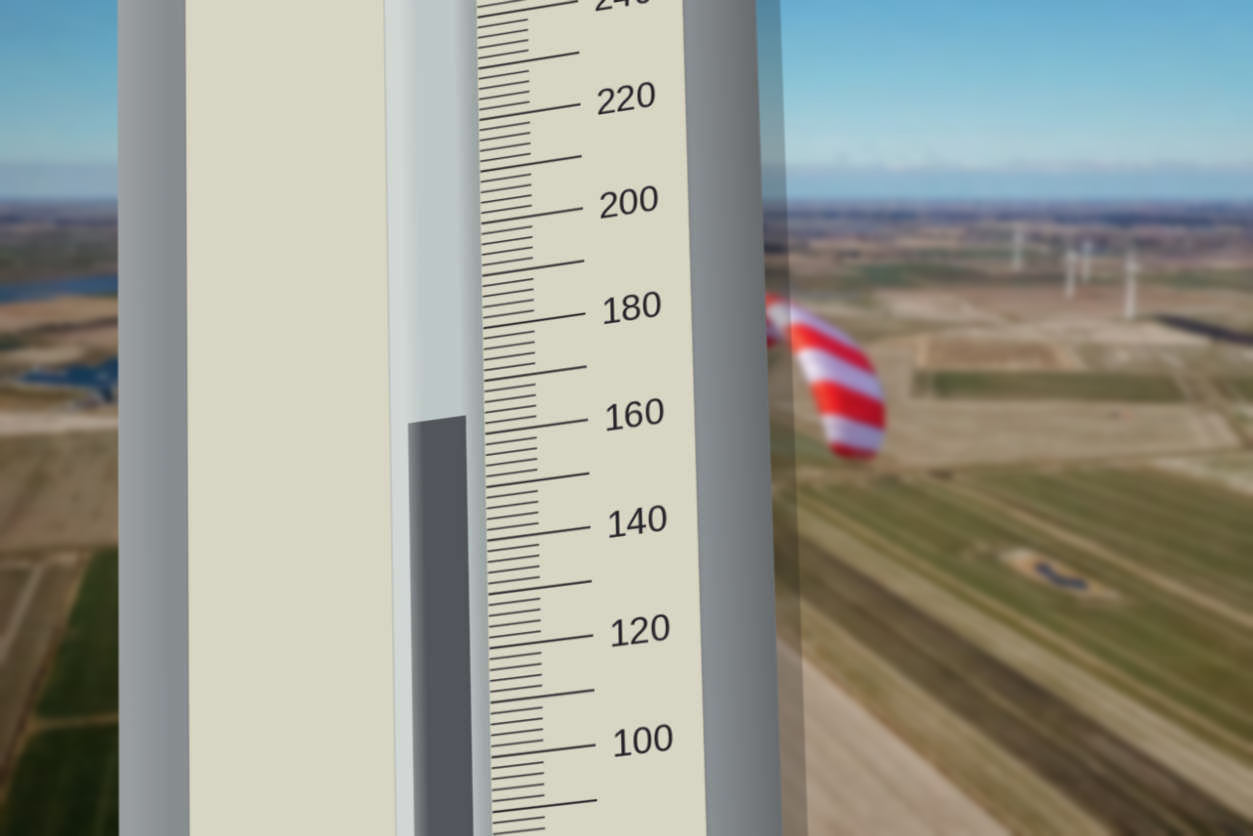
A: mmHg 164
